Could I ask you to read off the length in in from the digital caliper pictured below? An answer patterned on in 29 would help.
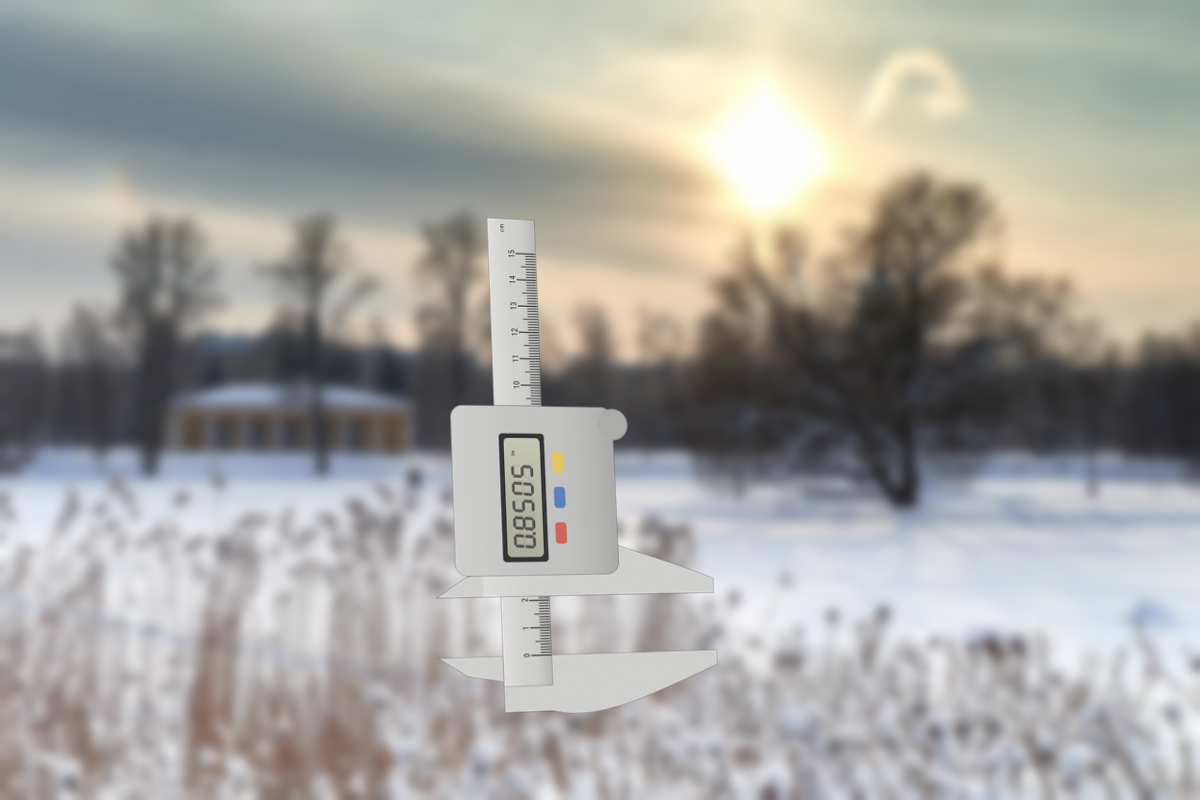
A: in 0.8505
